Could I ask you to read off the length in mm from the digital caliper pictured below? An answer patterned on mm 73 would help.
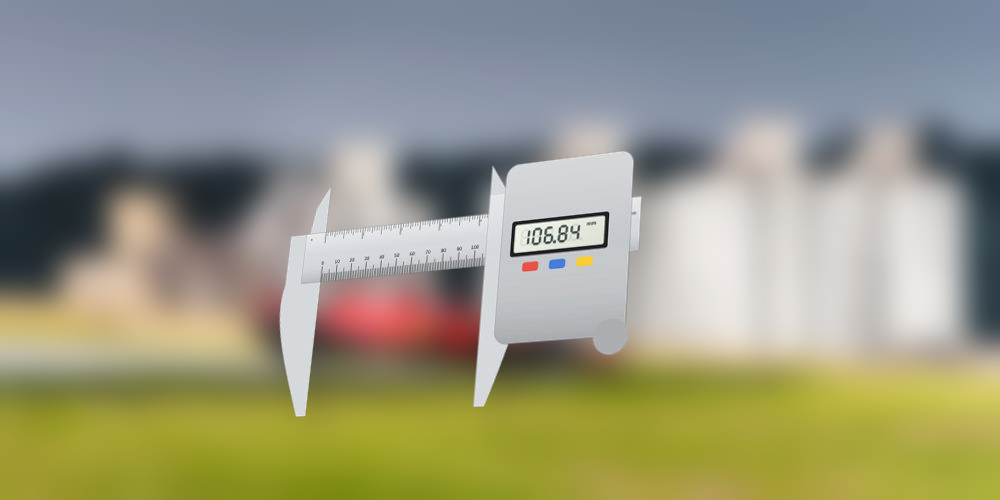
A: mm 106.84
